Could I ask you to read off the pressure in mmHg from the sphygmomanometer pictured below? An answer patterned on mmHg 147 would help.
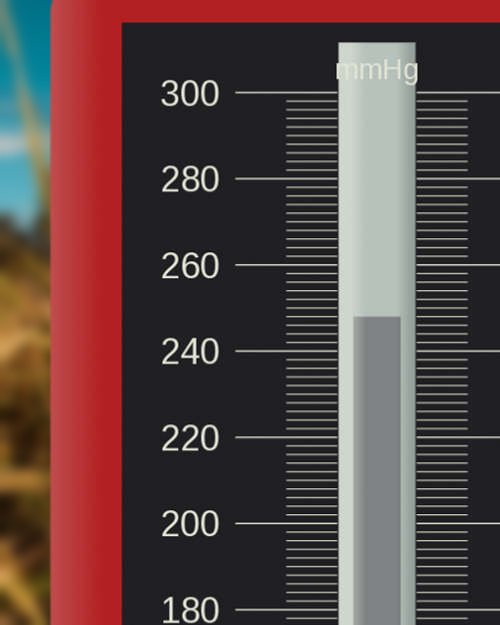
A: mmHg 248
